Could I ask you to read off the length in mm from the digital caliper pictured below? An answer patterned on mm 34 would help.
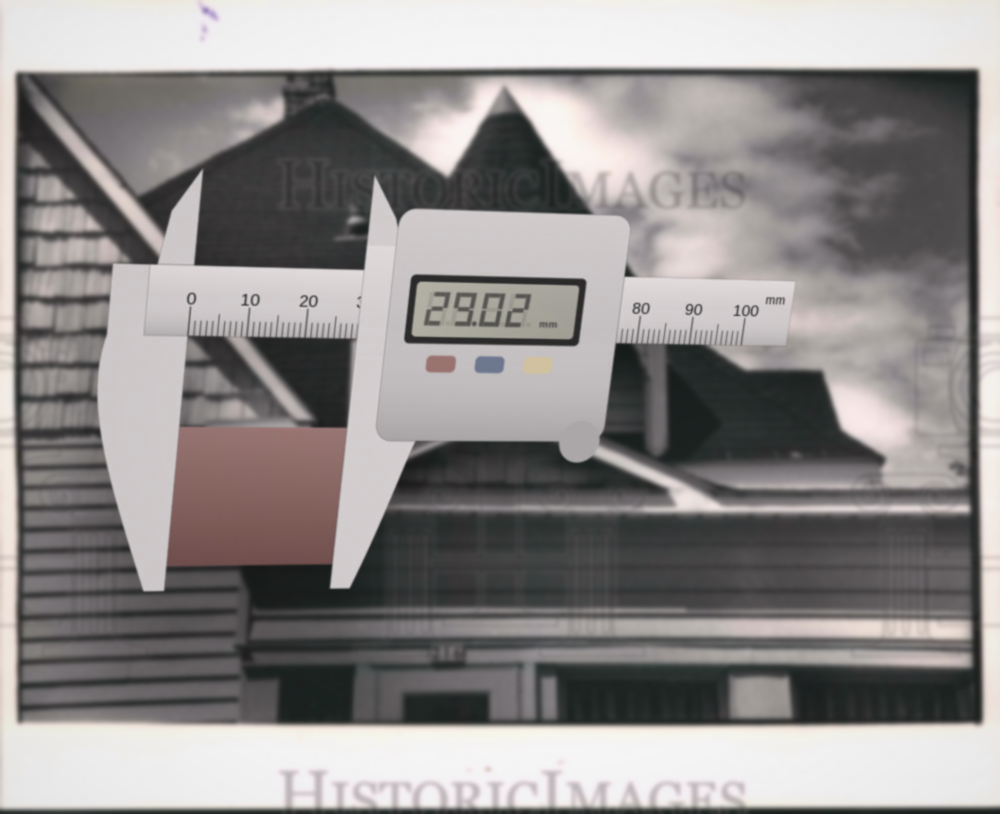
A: mm 29.02
